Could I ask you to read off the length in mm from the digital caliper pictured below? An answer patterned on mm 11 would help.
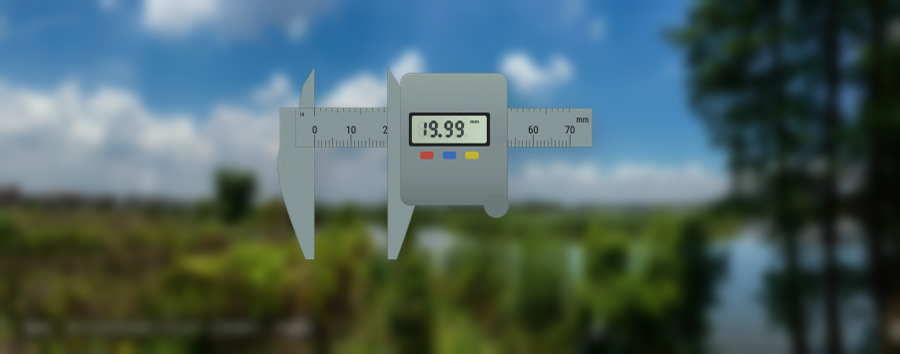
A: mm 19.99
